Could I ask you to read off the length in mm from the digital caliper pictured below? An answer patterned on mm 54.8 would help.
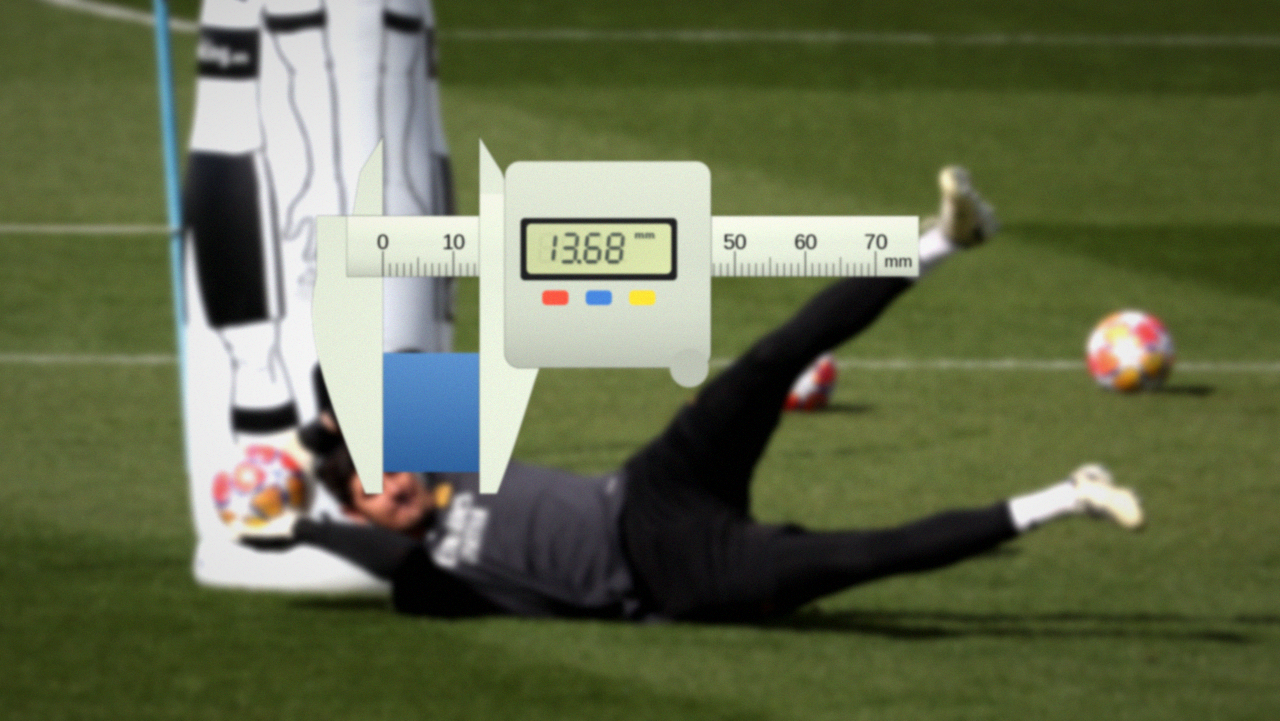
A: mm 13.68
